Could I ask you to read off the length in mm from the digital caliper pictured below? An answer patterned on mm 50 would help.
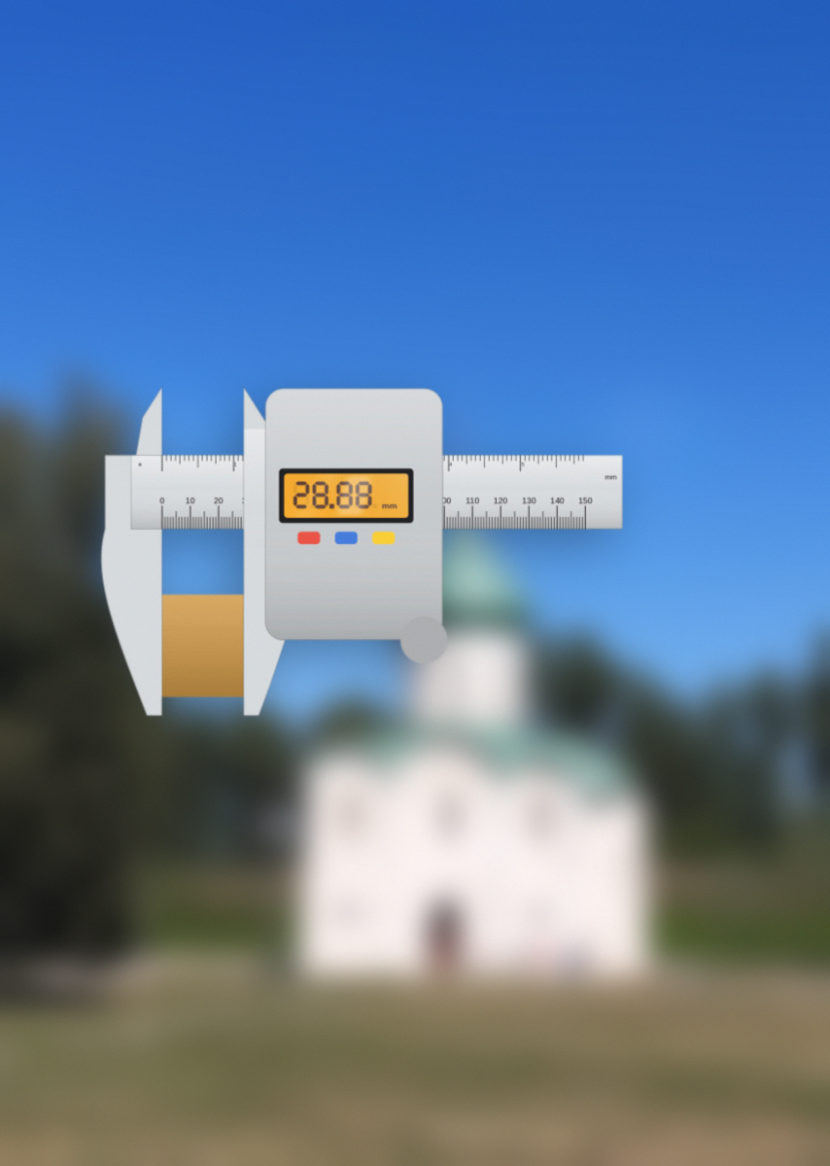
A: mm 28.88
